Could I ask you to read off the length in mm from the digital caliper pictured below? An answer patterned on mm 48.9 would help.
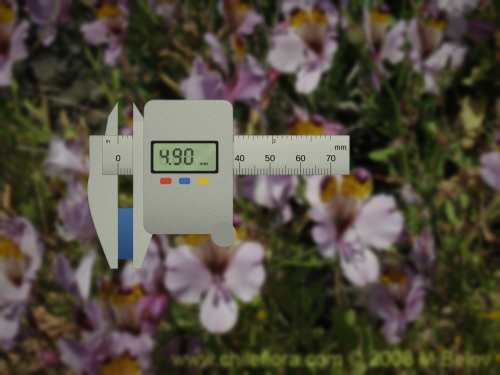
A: mm 4.90
